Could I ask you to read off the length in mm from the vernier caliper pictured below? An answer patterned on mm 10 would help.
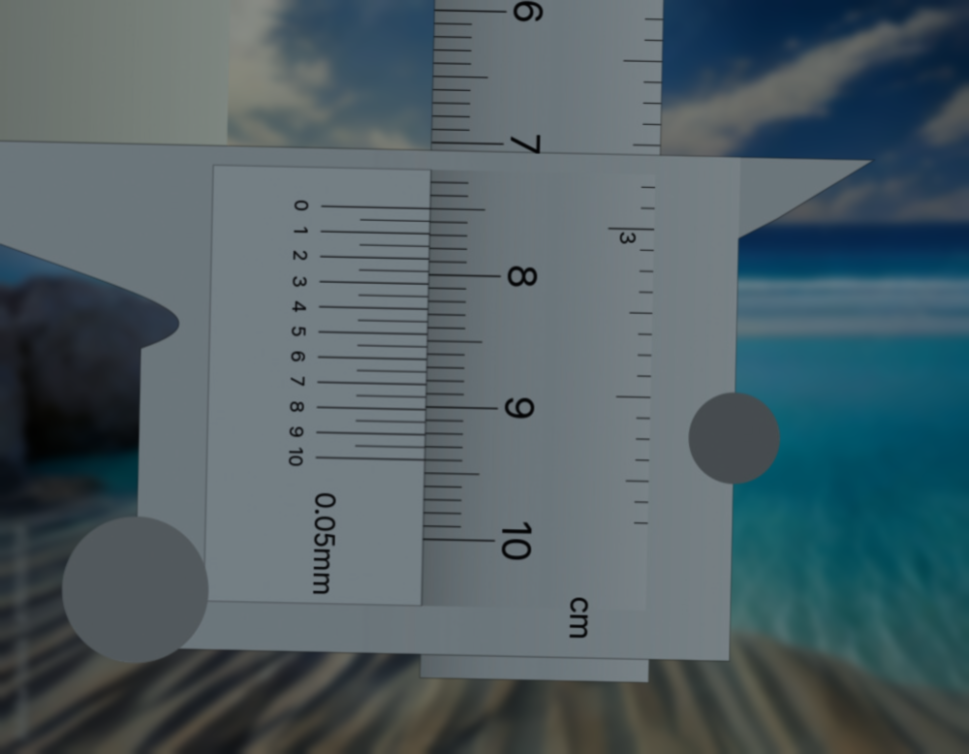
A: mm 75.0
